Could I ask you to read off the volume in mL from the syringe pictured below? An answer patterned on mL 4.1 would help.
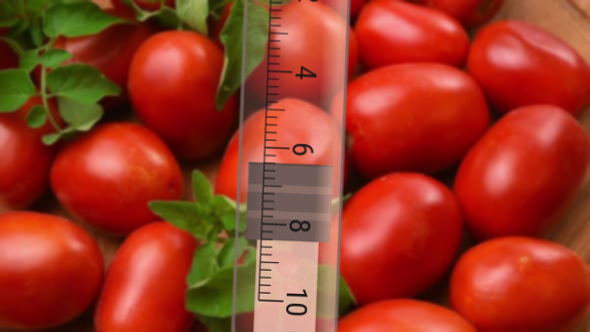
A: mL 6.4
